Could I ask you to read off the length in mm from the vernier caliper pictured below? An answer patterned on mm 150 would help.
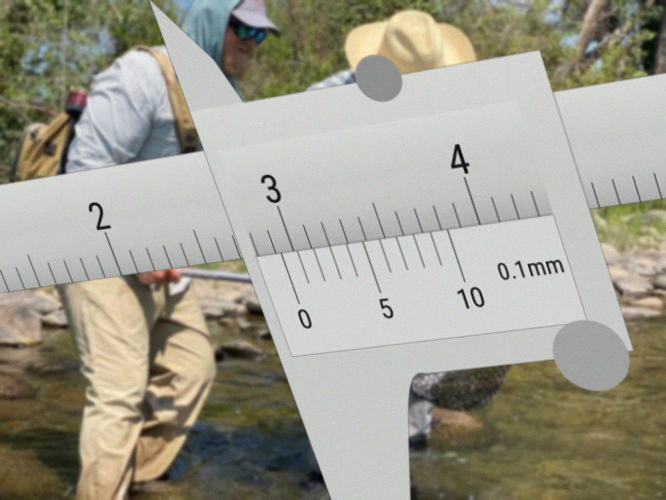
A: mm 29.3
